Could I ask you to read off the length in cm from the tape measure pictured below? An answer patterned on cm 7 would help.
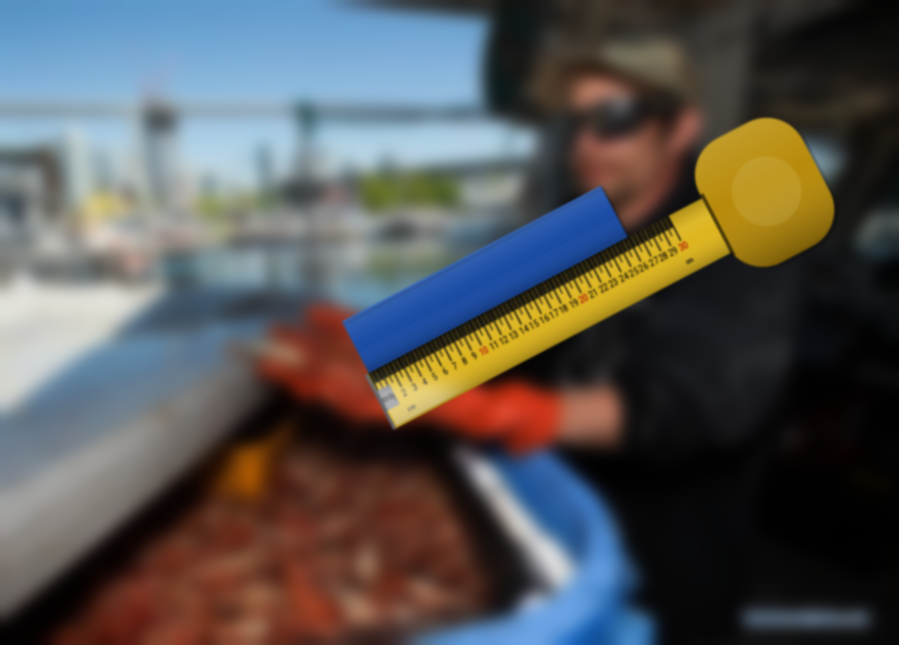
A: cm 26
